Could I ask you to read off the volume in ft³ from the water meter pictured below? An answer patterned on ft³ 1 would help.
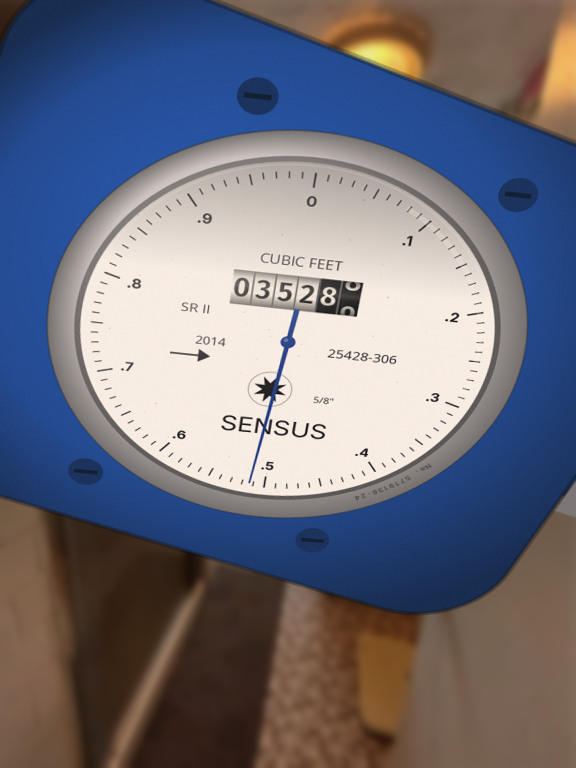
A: ft³ 35288.51
